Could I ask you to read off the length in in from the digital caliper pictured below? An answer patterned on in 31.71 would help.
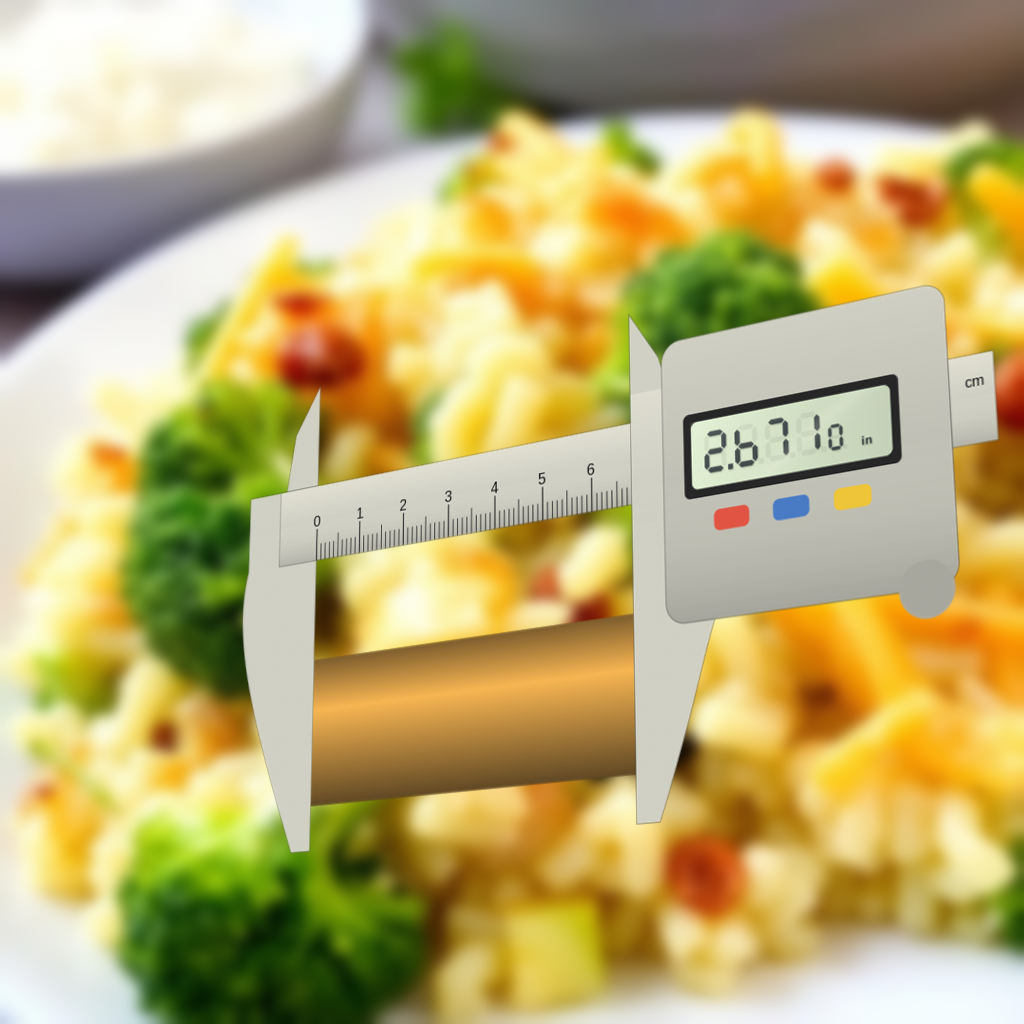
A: in 2.6710
